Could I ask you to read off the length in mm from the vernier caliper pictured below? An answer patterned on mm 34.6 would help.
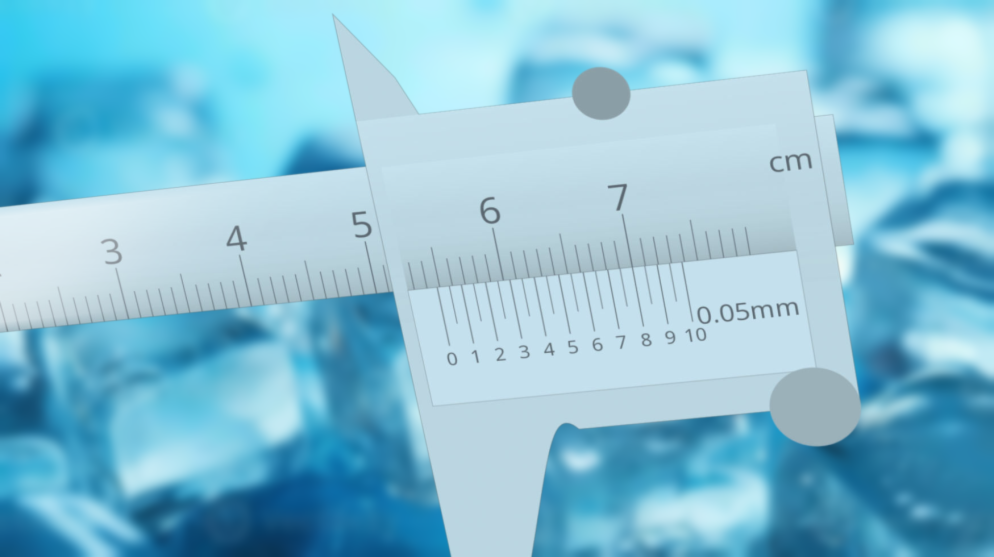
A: mm 54.8
